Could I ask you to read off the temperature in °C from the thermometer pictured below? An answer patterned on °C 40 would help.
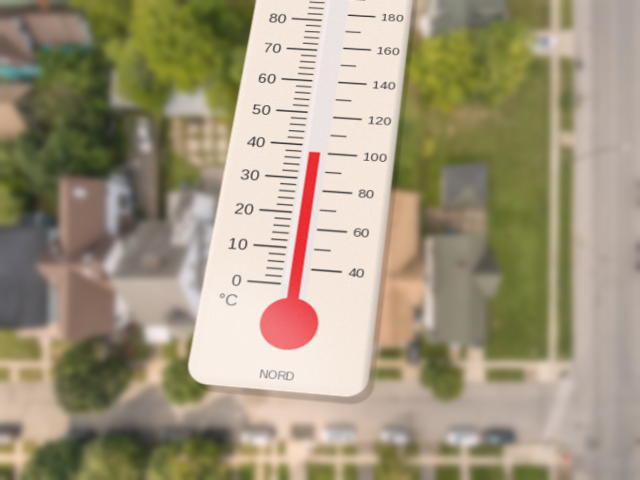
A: °C 38
